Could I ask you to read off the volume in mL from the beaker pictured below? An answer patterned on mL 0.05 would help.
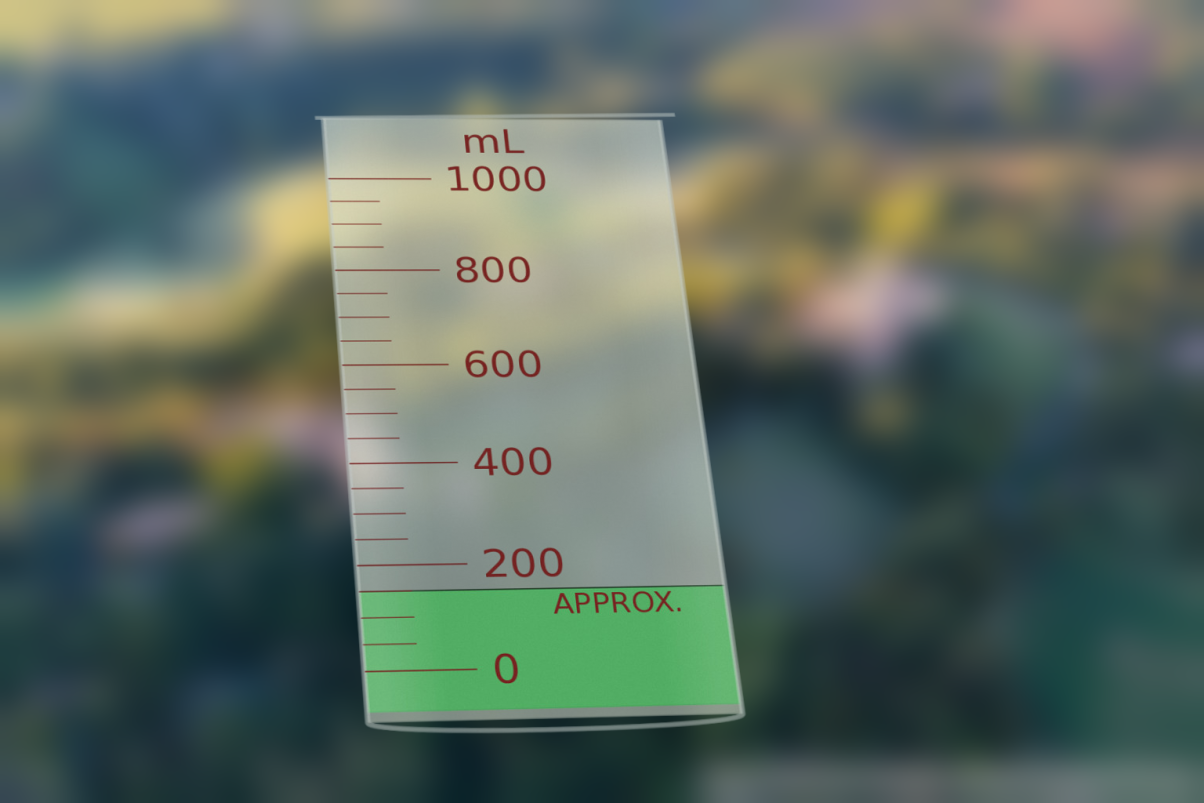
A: mL 150
